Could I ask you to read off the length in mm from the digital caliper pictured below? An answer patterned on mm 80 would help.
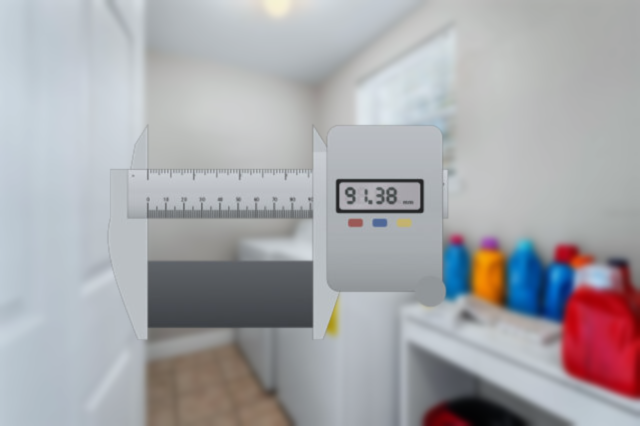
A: mm 91.38
